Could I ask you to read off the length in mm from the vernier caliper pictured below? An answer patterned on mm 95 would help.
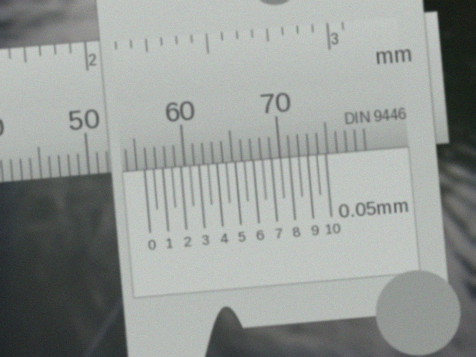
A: mm 55.8
